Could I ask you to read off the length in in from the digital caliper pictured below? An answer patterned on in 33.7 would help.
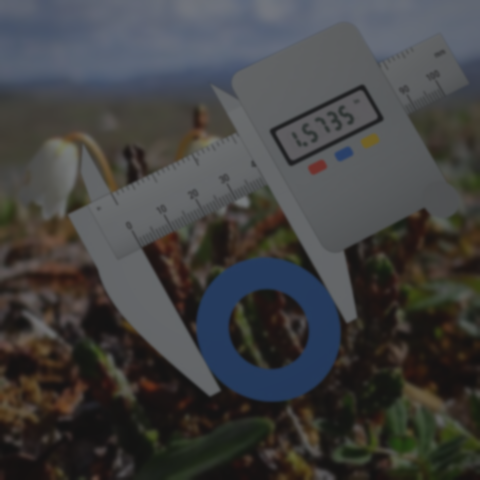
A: in 1.5735
